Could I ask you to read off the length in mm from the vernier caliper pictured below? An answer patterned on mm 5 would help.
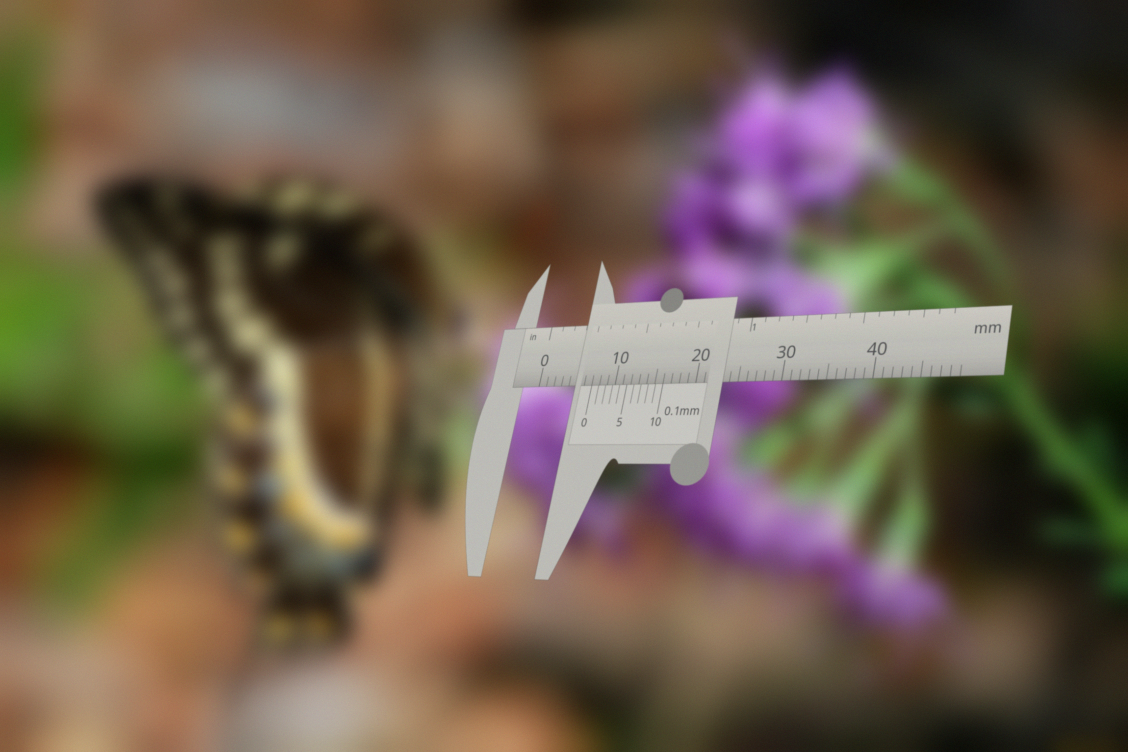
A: mm 7.0
